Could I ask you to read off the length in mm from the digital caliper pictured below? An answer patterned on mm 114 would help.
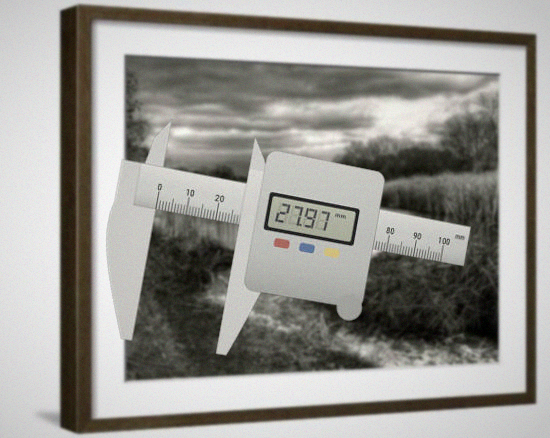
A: mm 27.97
